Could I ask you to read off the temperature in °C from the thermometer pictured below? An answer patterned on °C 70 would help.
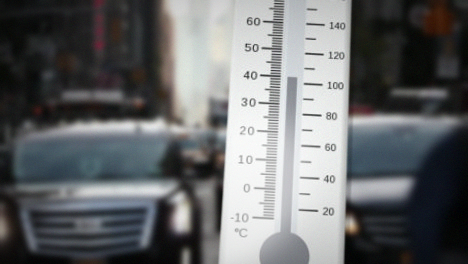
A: °C 40
